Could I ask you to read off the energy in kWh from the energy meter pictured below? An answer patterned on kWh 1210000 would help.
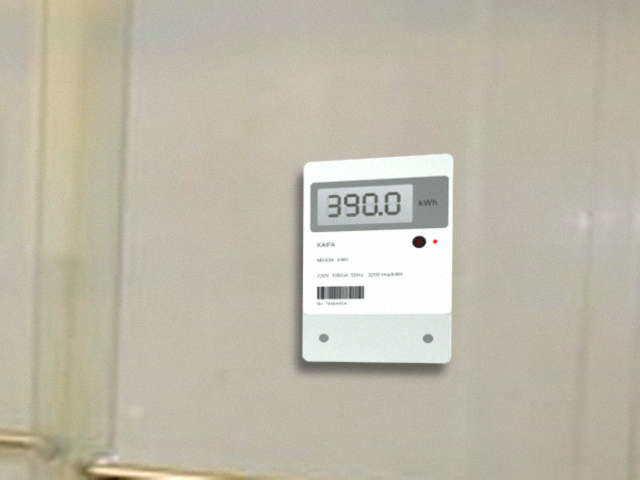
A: kWh 390.0
